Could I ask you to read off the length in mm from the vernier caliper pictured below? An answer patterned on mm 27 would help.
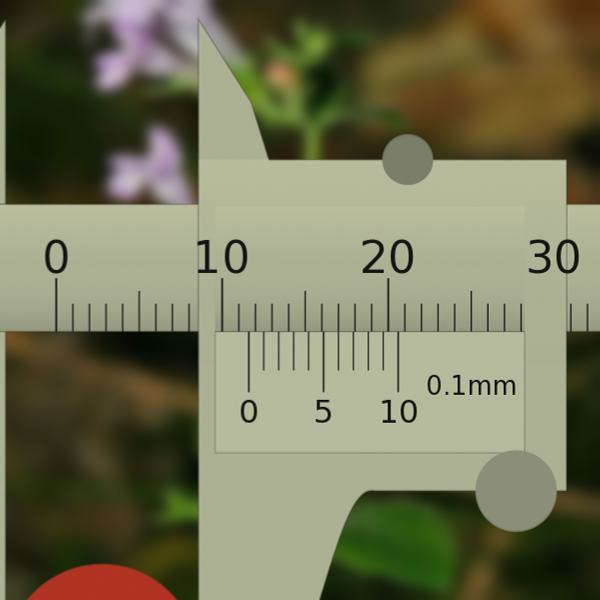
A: mm 11.6
